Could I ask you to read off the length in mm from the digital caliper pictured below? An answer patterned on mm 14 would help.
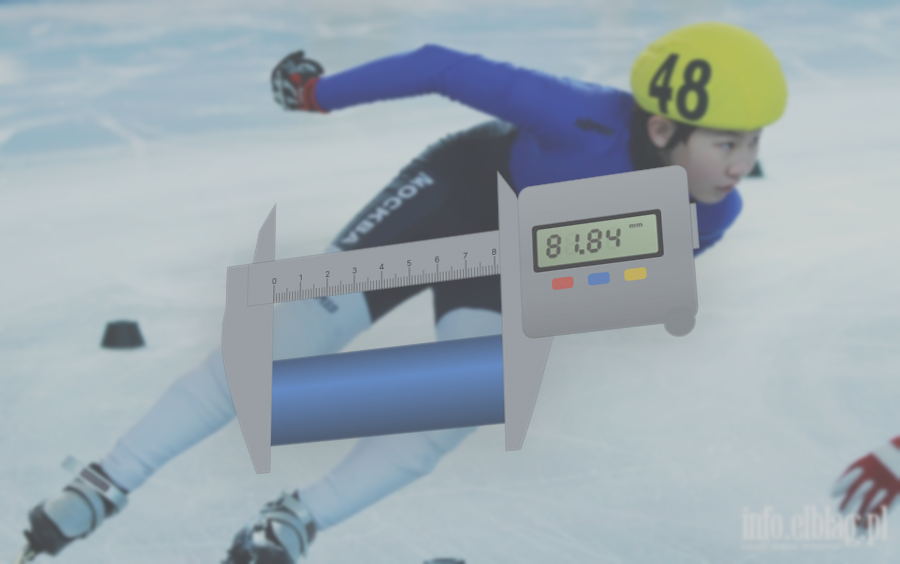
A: mm 81.84
